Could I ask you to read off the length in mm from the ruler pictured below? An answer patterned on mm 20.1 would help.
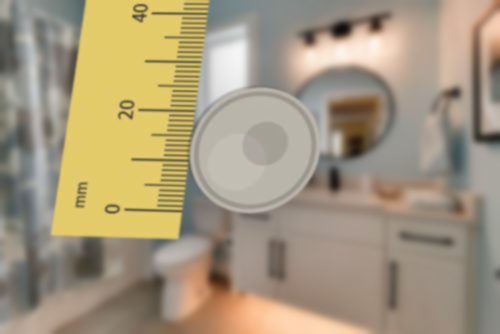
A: mm 25
